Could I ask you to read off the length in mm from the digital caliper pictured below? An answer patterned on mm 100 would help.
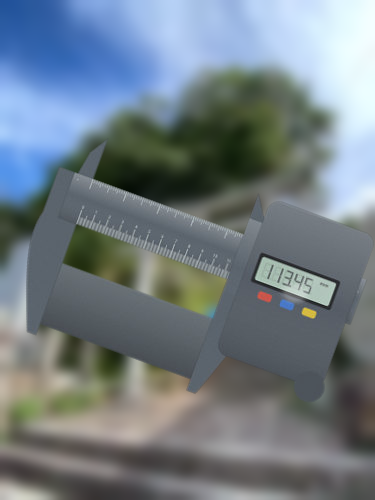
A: mm 113.45
